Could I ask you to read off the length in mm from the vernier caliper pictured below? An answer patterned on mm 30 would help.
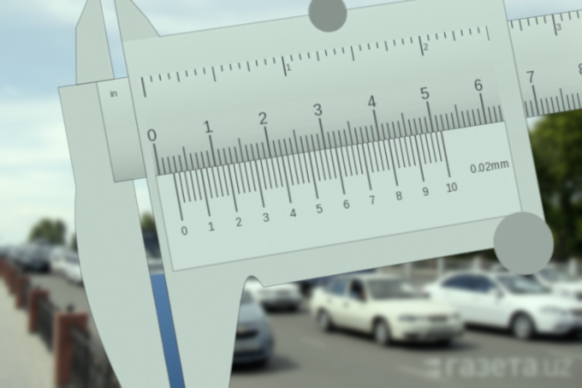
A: mm 2.5
